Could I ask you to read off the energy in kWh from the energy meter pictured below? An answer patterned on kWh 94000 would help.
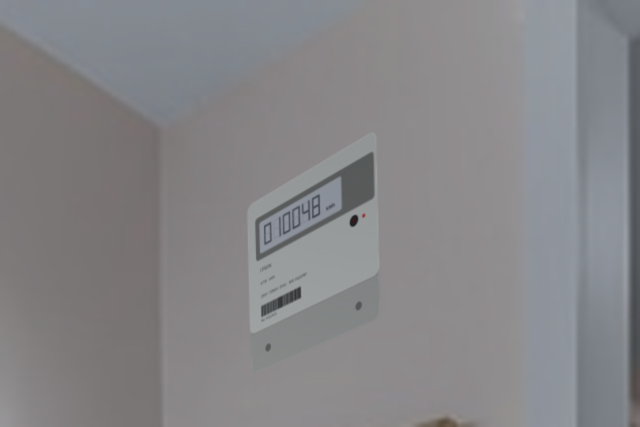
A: kWh 10048
